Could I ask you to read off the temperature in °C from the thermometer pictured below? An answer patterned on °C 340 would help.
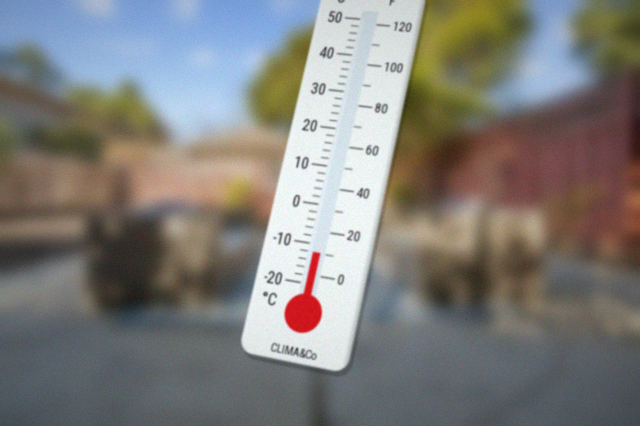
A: °C -12
